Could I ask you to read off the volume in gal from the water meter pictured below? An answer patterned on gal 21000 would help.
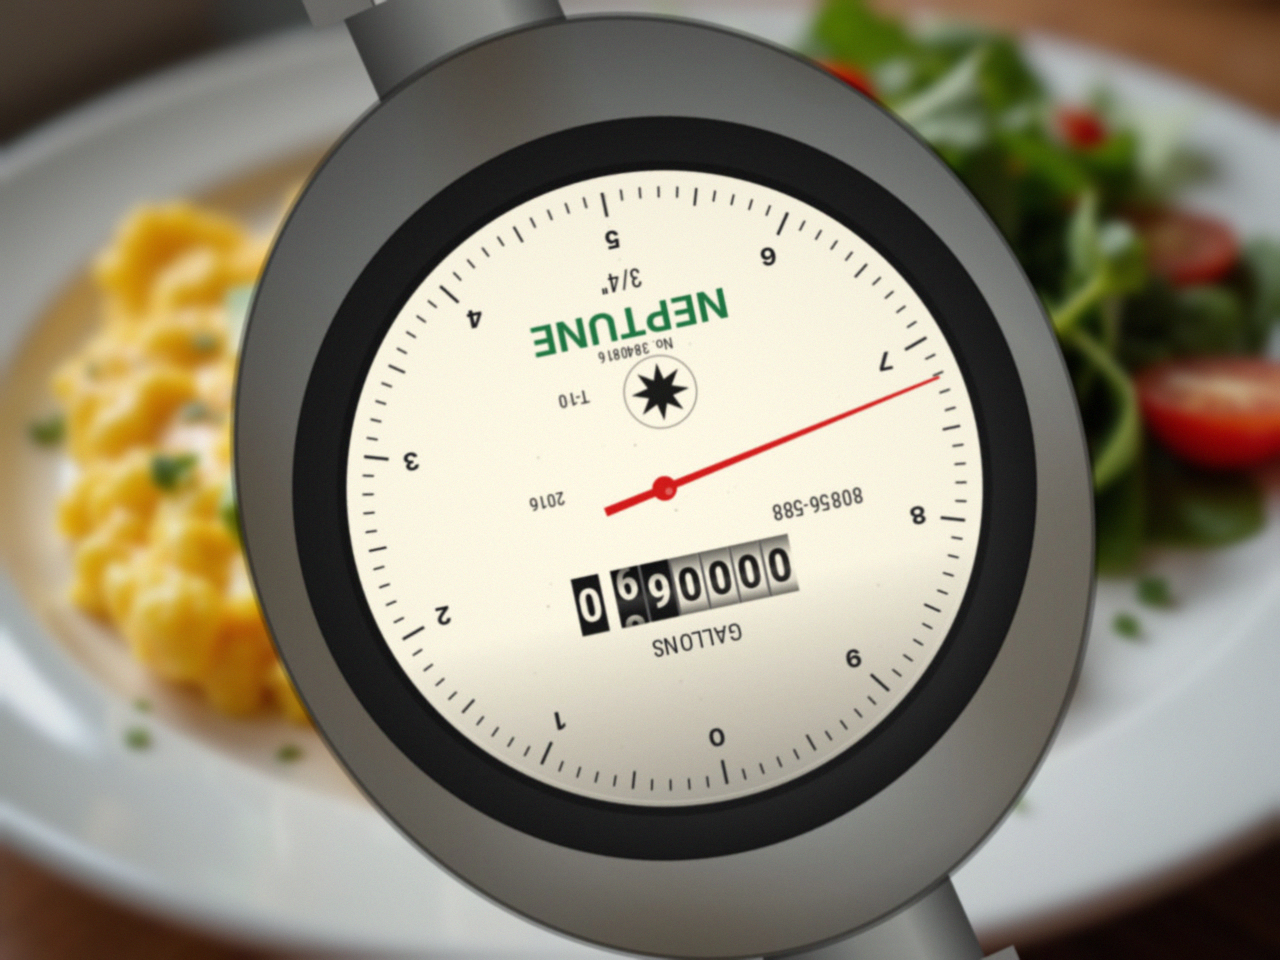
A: gal 687.2
